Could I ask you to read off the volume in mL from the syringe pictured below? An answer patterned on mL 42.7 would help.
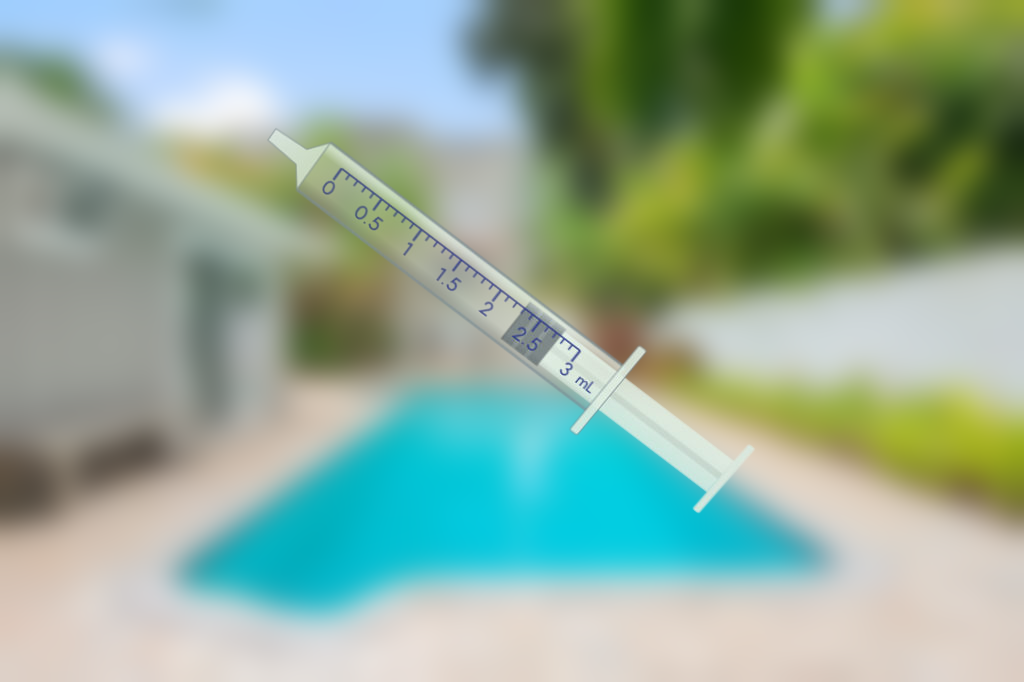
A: mL 2.3
